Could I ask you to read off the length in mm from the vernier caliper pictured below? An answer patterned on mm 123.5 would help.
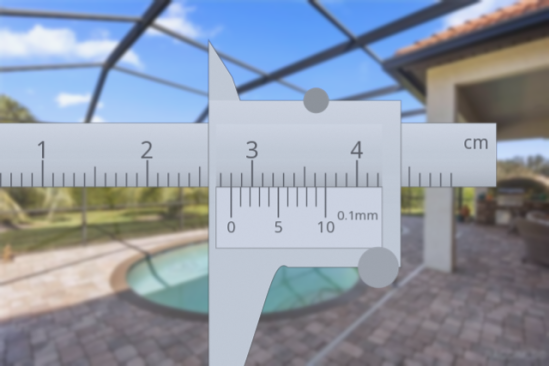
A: mm 28.0
